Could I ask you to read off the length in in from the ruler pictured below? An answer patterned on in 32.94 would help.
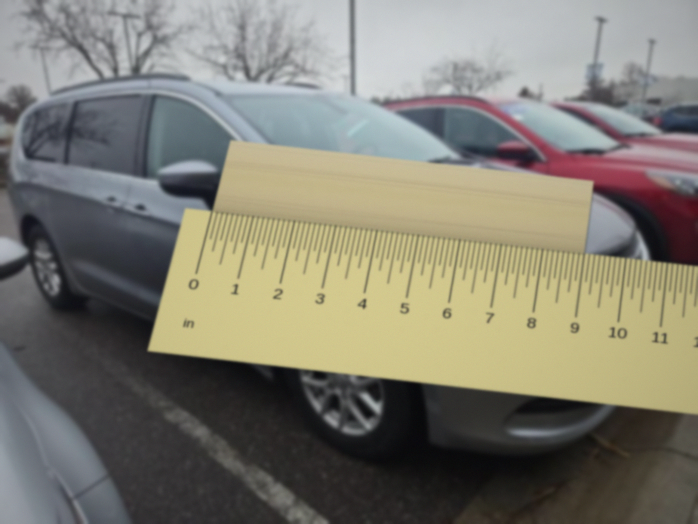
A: in 9
